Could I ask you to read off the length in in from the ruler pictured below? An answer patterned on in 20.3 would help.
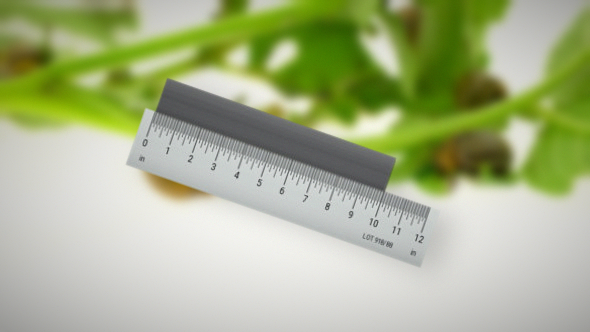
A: in 10
